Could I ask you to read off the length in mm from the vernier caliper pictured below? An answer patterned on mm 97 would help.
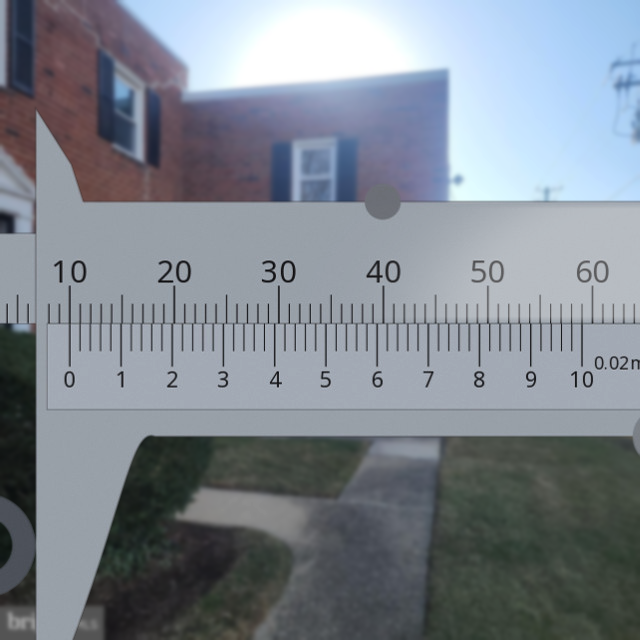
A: mm 10.0
